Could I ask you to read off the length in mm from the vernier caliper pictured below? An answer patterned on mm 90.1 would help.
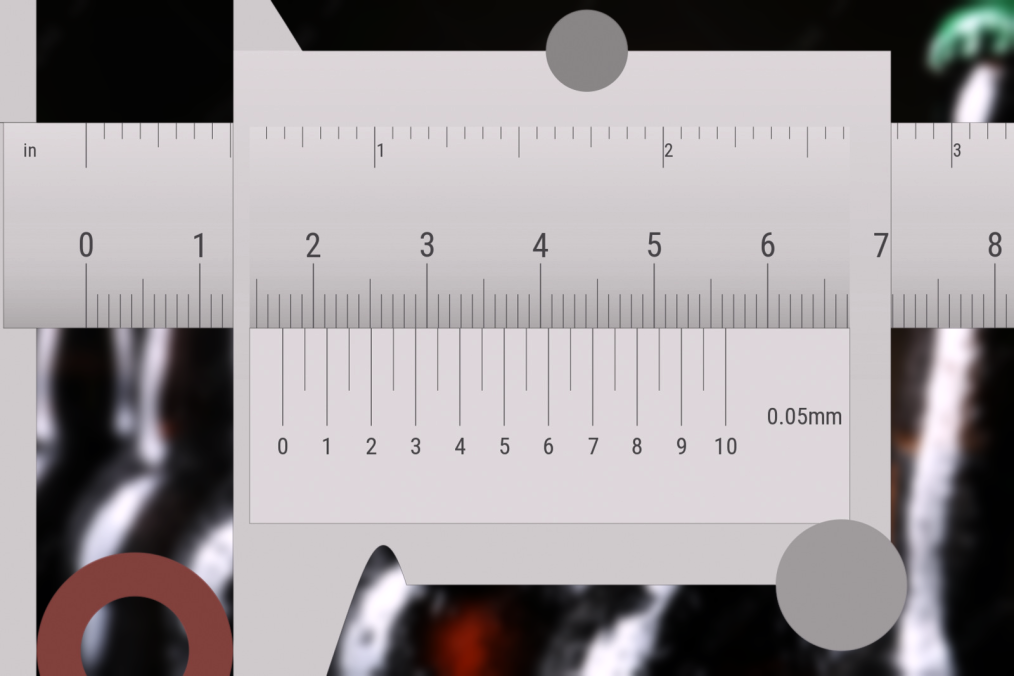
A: mm 17.3
